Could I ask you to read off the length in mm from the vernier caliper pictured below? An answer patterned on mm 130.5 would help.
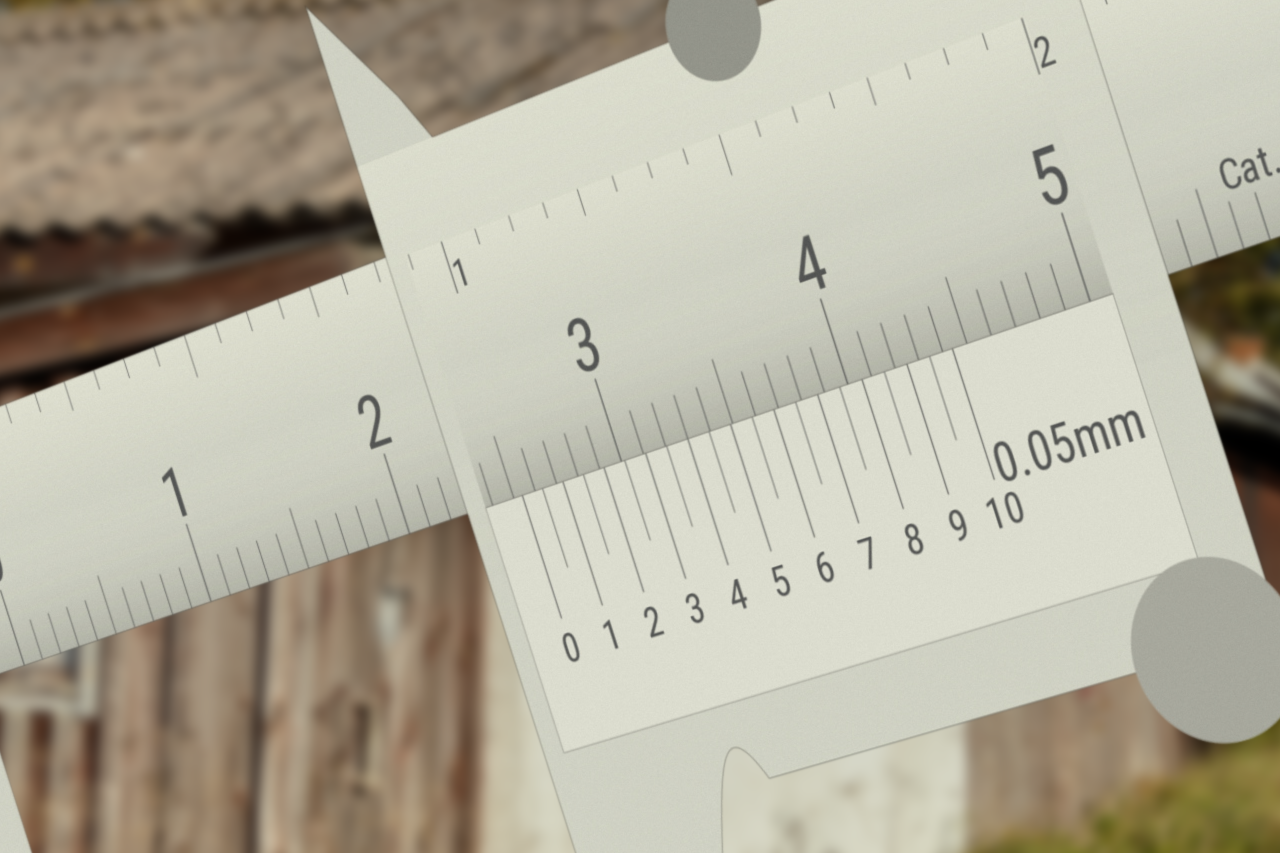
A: mm 25.4
